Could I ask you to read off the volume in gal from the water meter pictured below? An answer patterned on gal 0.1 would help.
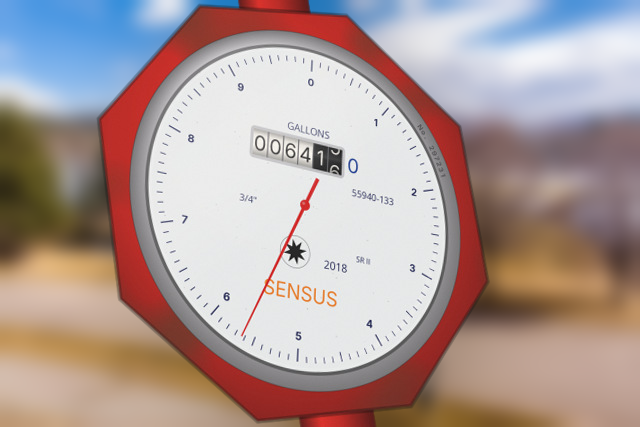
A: gal 64155.6
